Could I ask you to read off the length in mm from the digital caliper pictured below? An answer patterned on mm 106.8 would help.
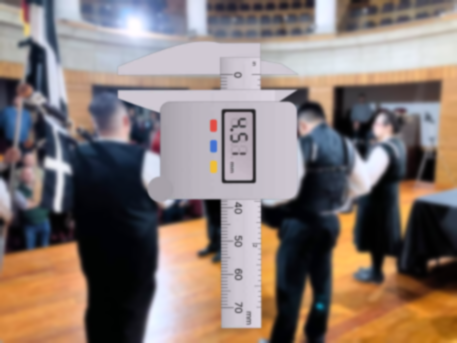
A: mm 4.51
